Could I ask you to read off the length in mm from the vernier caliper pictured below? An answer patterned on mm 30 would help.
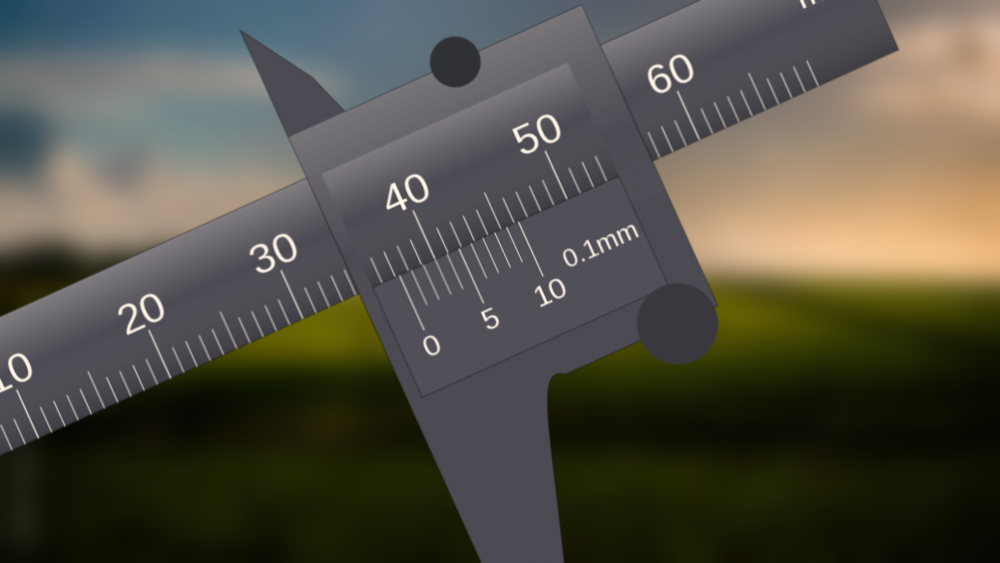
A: mm 37.3
